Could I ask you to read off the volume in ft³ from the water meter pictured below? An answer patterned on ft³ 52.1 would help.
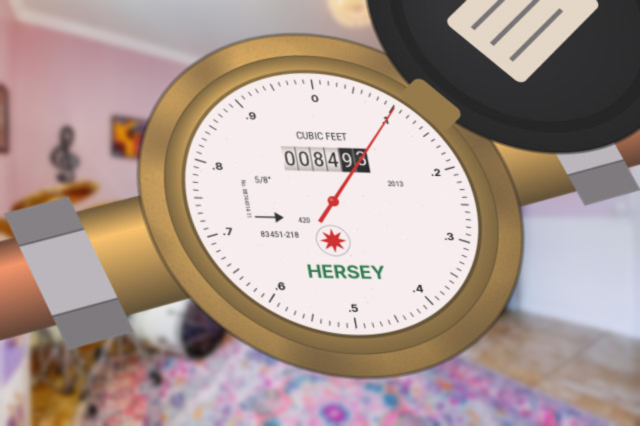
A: ft³ 8493.10
